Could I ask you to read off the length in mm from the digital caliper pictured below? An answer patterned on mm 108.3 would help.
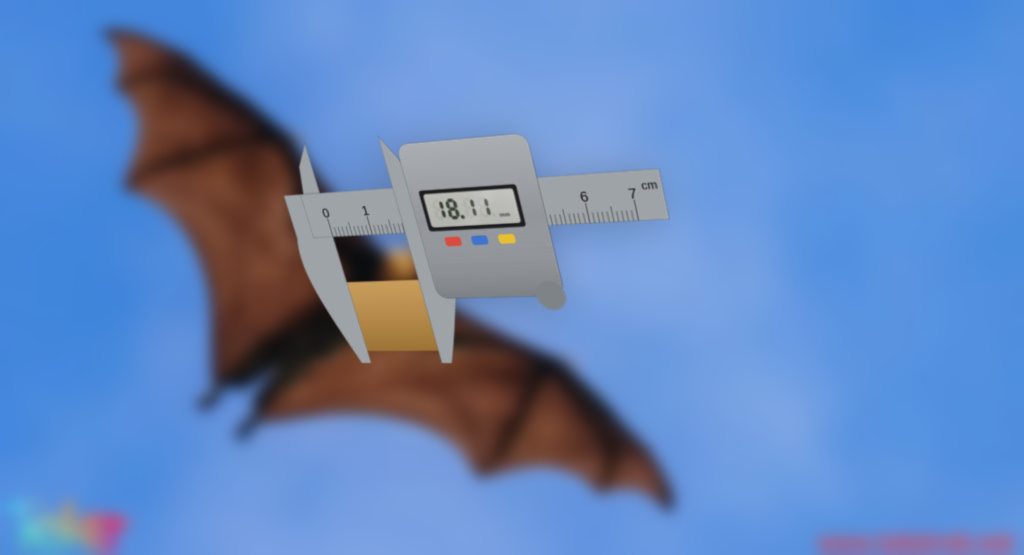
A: mm 18.11
